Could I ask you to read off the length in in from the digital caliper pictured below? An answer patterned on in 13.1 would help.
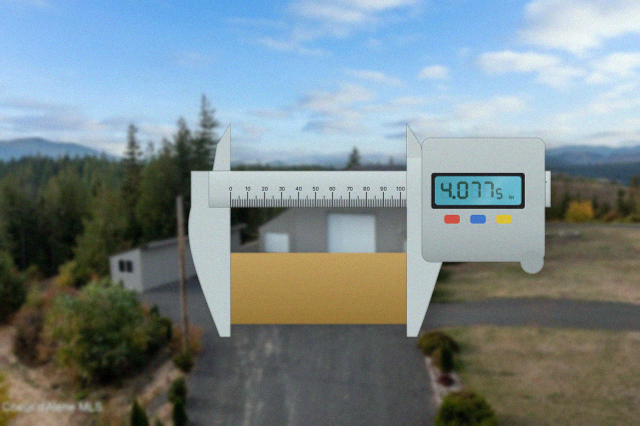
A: in 4.0775
